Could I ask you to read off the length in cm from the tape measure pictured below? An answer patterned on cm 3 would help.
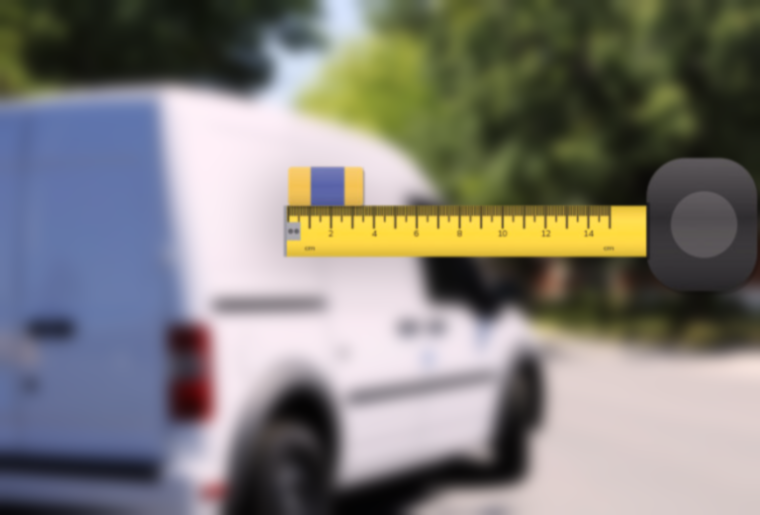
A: cm 3.5
